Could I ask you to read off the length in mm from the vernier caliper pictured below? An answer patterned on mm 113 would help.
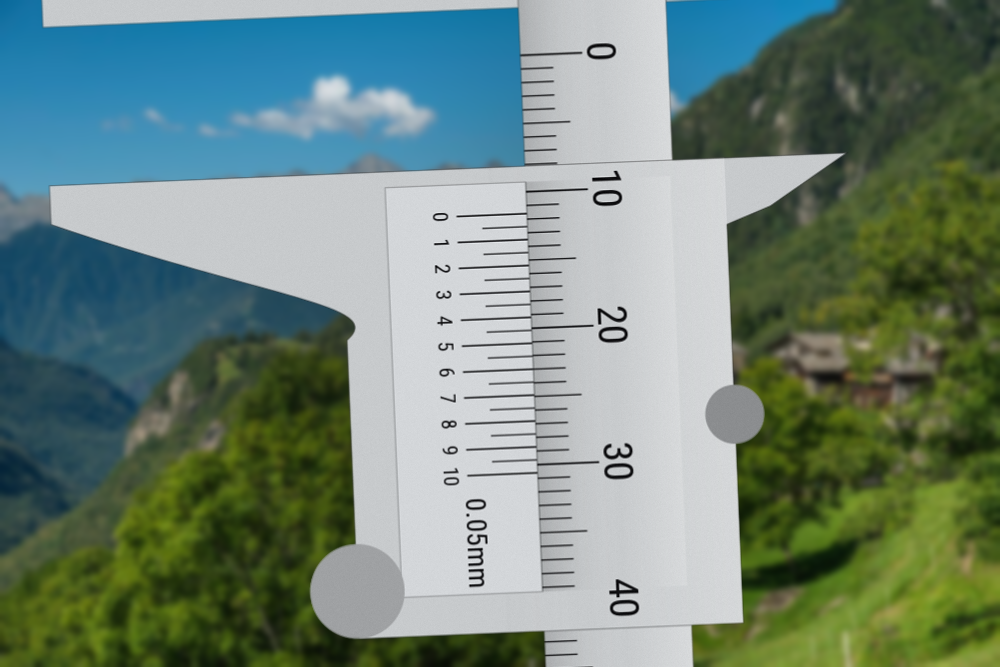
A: mm 11.6
